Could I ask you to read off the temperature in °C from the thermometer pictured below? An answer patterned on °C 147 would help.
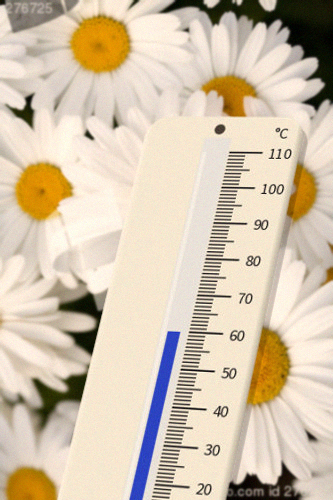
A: °C 60
